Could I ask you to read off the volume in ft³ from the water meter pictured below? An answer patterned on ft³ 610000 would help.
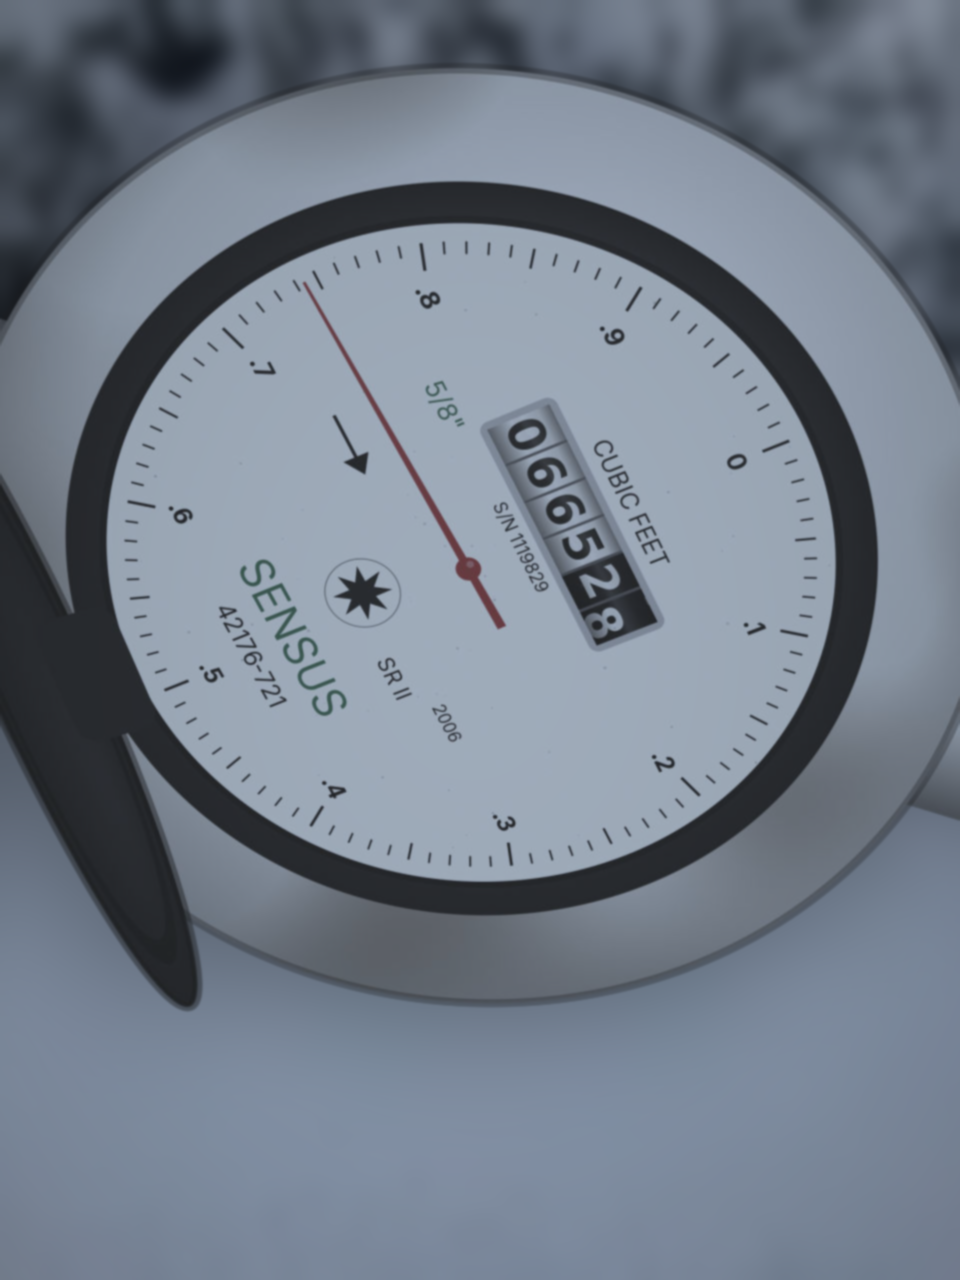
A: ft³ 66527.74
